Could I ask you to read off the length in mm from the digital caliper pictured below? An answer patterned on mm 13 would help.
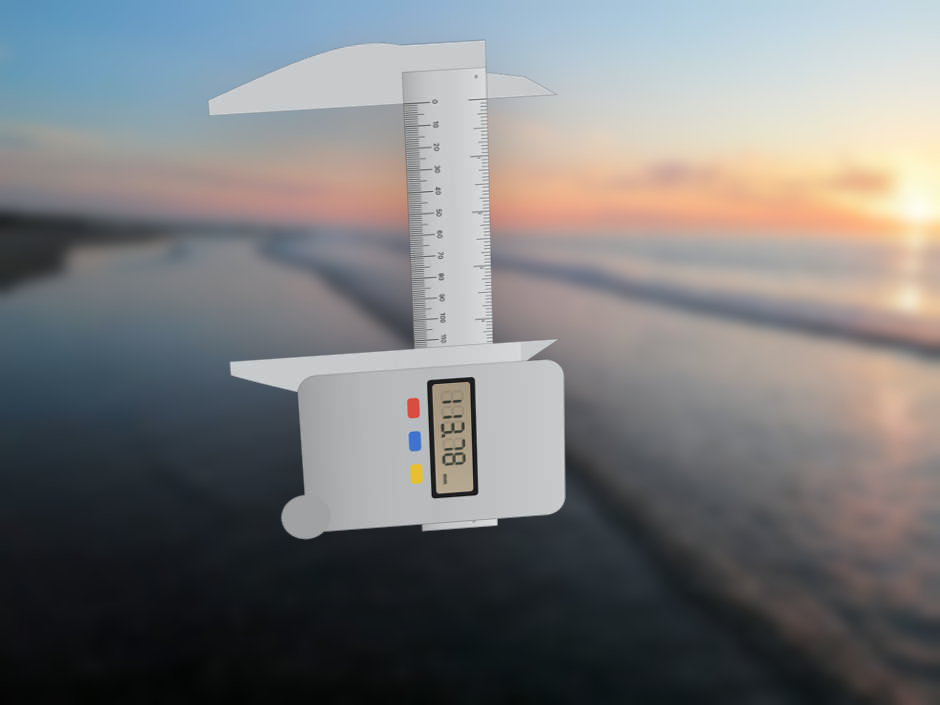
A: mm 113.78
